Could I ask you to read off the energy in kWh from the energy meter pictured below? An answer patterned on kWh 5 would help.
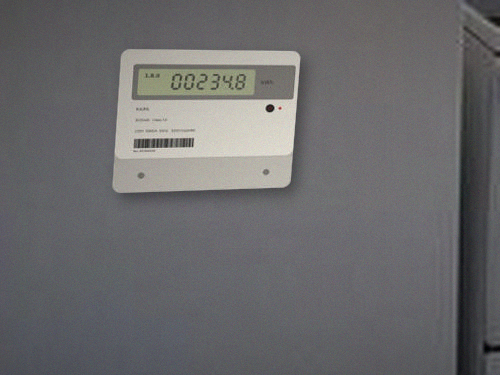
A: kWh 234.8
